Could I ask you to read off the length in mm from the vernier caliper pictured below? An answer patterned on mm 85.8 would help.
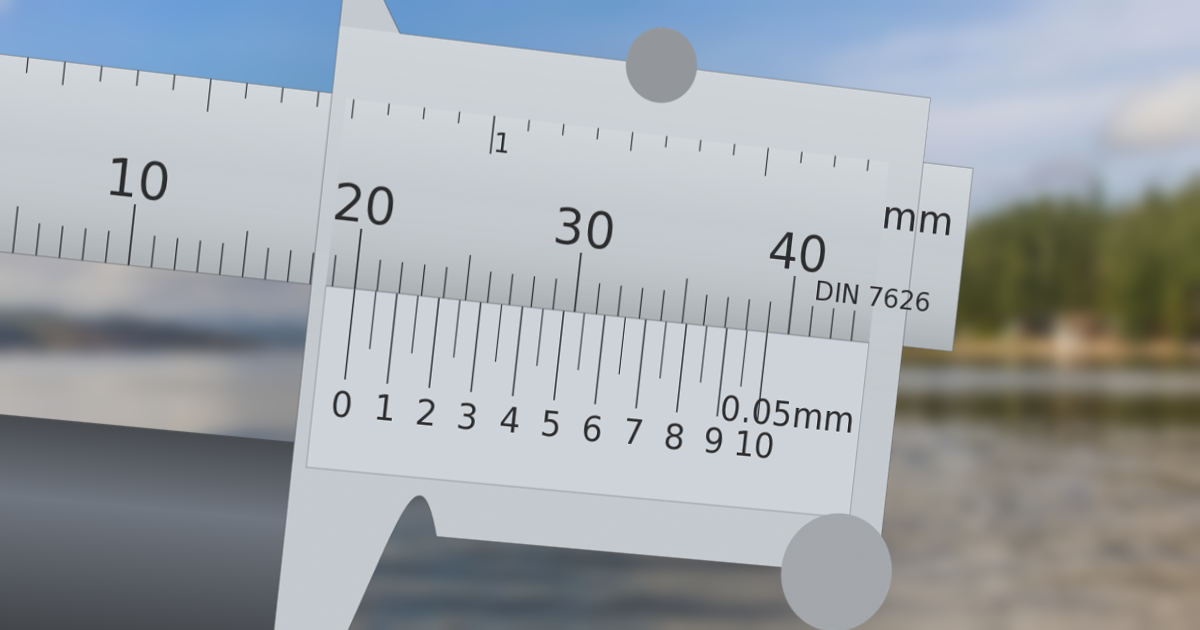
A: mm 20.0
